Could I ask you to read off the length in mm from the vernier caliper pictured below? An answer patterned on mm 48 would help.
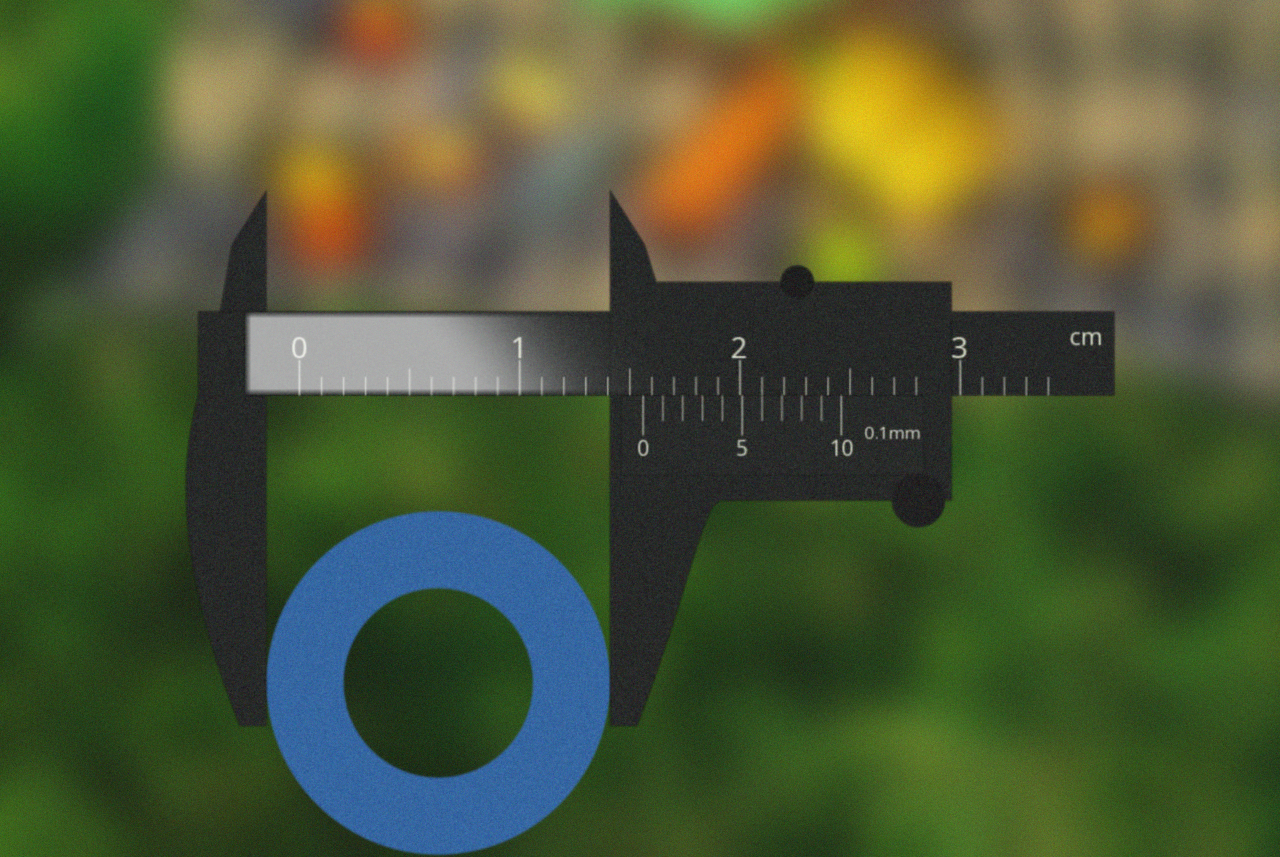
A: mm 15.6
